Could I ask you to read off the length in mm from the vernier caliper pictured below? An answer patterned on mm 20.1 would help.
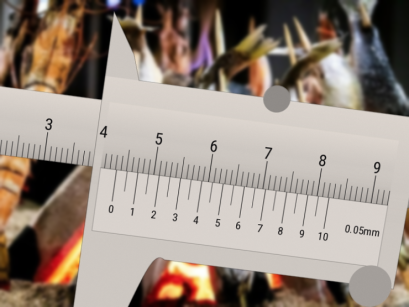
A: mm 43.2
